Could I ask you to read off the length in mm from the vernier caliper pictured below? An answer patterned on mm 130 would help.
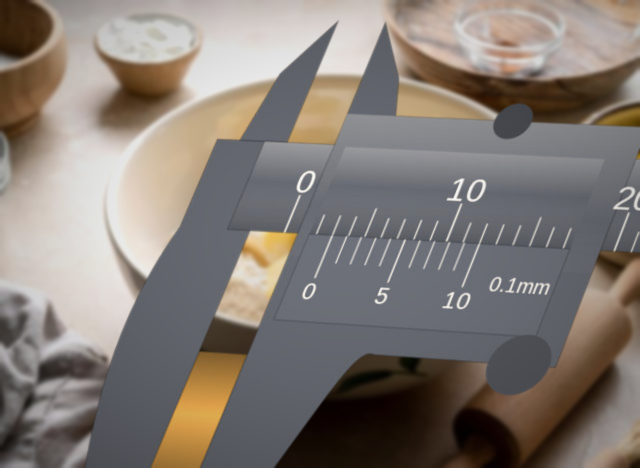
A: mm 3.0
